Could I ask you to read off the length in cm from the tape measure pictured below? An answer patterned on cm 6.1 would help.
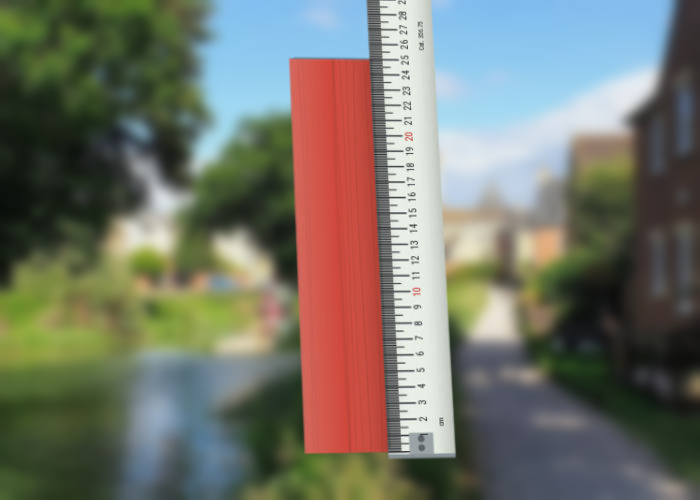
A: cm 25
